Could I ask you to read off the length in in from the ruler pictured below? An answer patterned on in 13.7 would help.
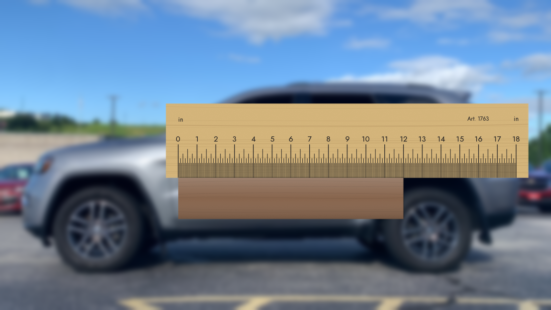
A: in 12
